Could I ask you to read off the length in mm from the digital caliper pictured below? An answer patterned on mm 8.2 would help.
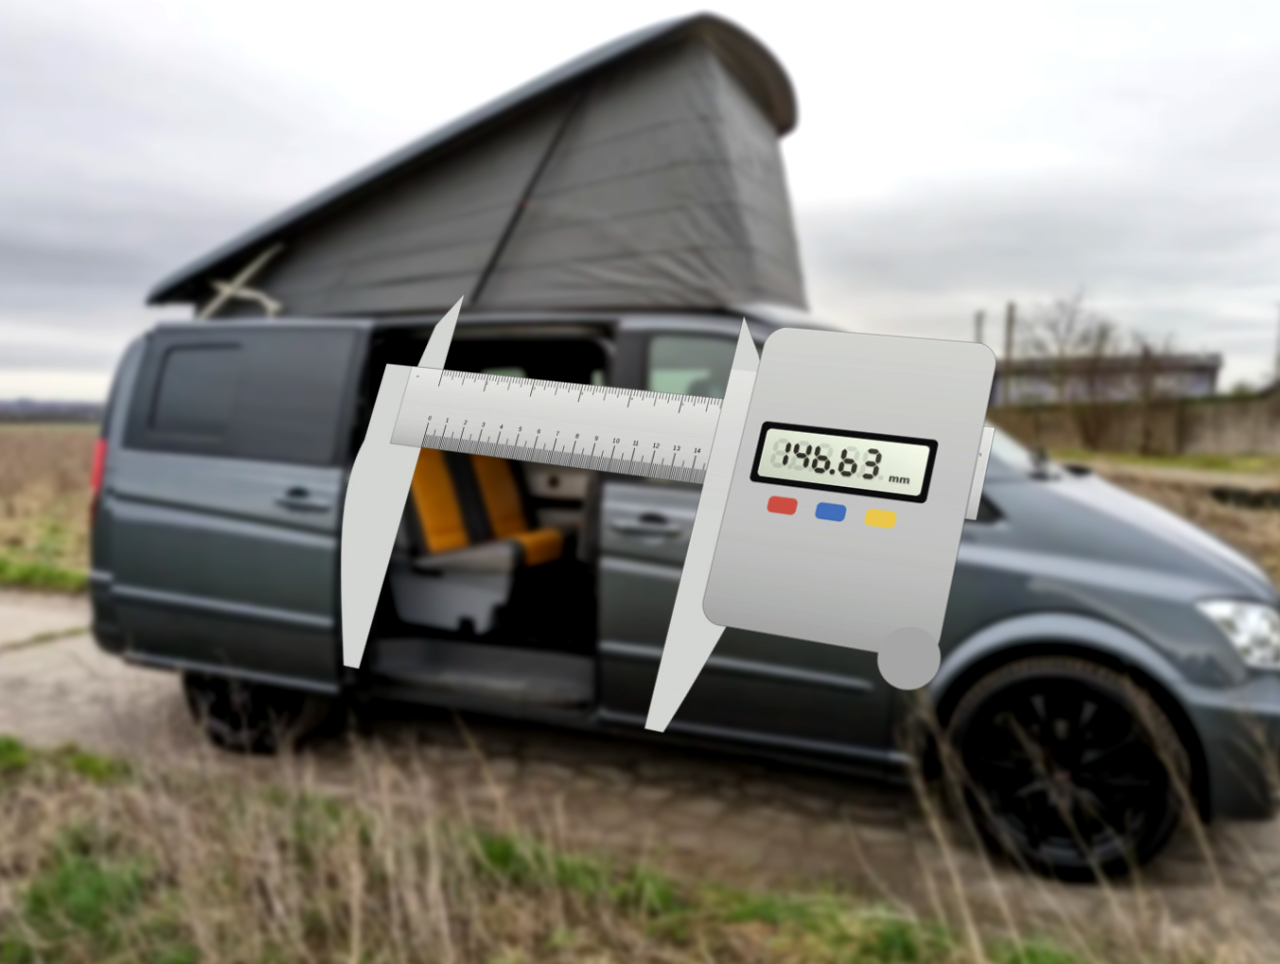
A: mm 146.63
